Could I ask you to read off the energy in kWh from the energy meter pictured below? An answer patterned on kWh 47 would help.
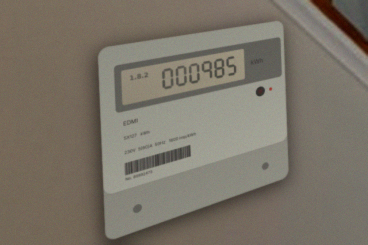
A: kWh 985
